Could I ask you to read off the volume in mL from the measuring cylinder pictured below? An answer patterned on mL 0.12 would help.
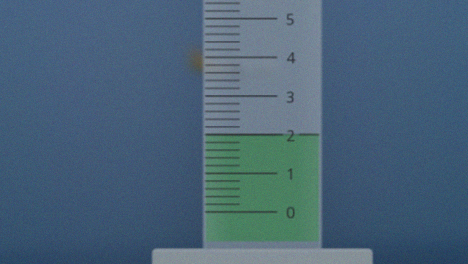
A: mL 2
